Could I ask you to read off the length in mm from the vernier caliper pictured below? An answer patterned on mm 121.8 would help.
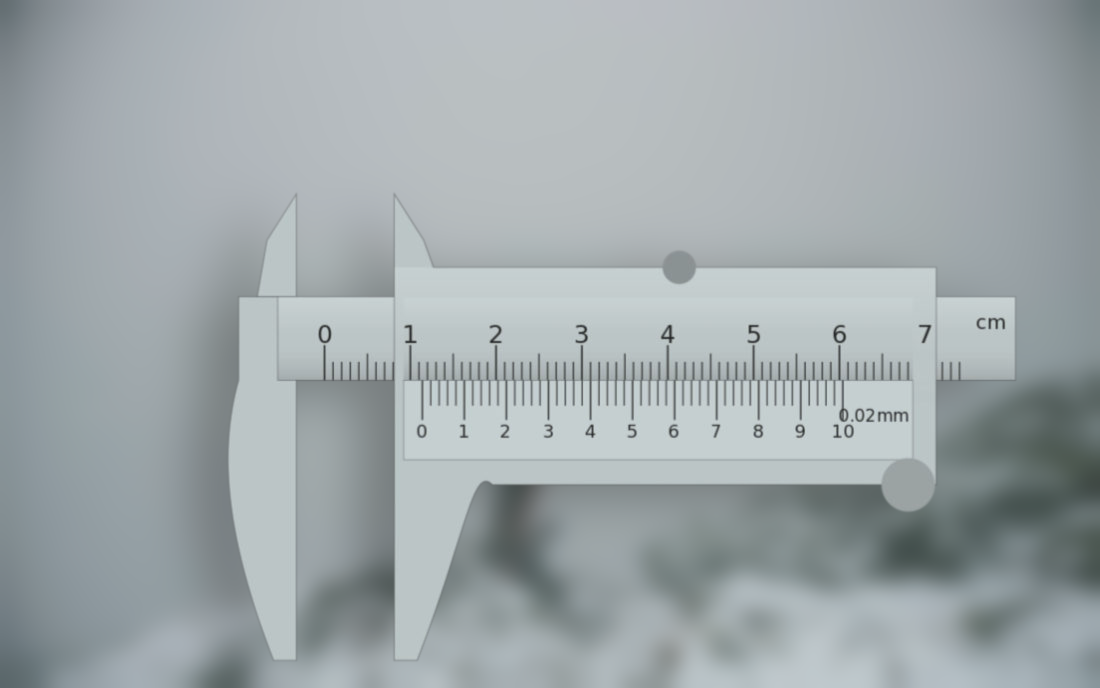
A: mm 11.4
